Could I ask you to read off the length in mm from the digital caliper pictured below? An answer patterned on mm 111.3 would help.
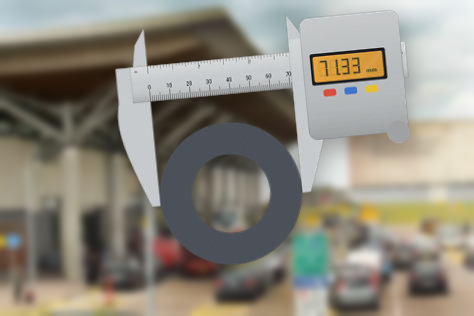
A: mm 71.33
